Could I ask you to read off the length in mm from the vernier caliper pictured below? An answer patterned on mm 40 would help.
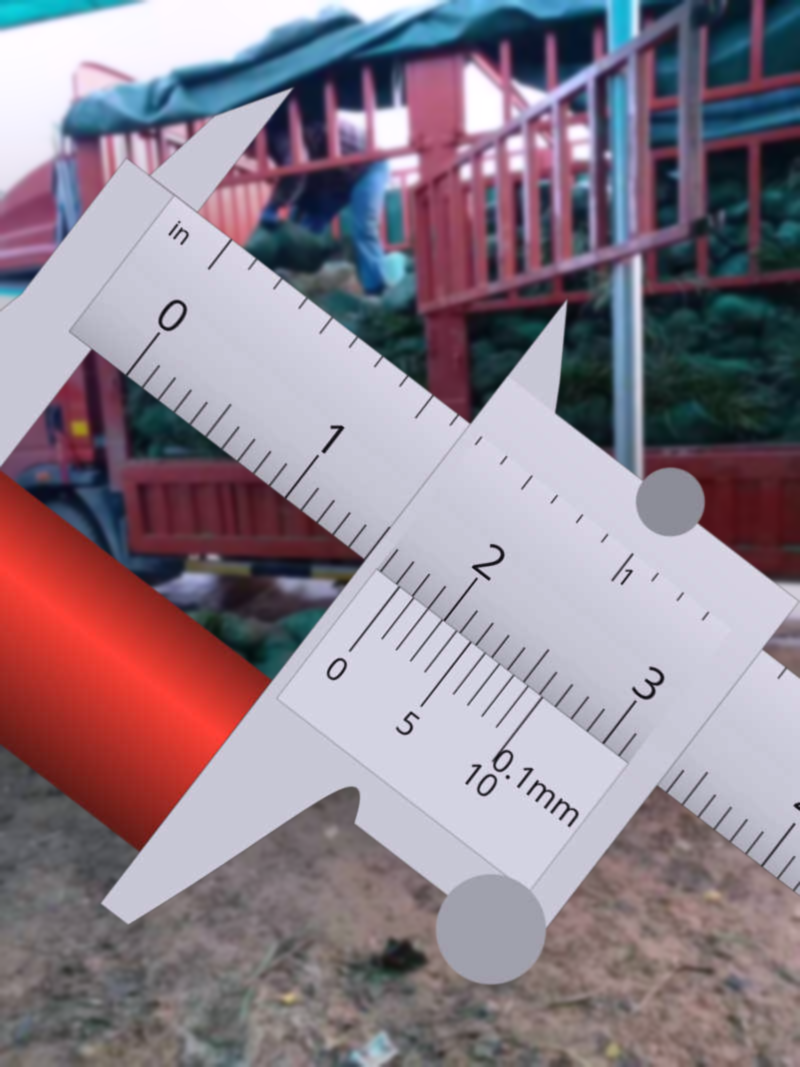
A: mm 17.2
